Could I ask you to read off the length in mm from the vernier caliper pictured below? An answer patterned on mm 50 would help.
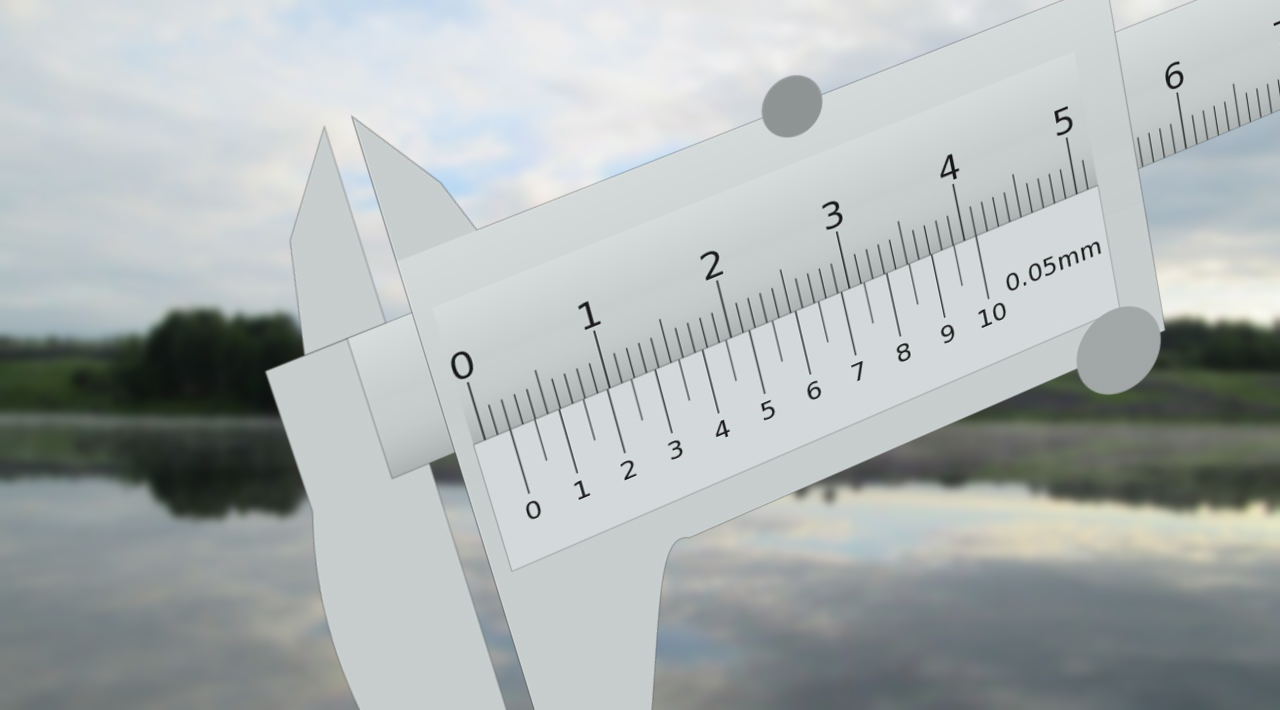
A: mm 2.0
